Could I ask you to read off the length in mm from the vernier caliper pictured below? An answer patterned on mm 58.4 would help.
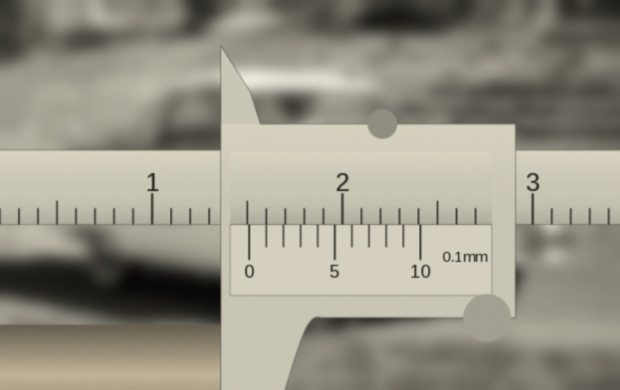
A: mm 15.1
